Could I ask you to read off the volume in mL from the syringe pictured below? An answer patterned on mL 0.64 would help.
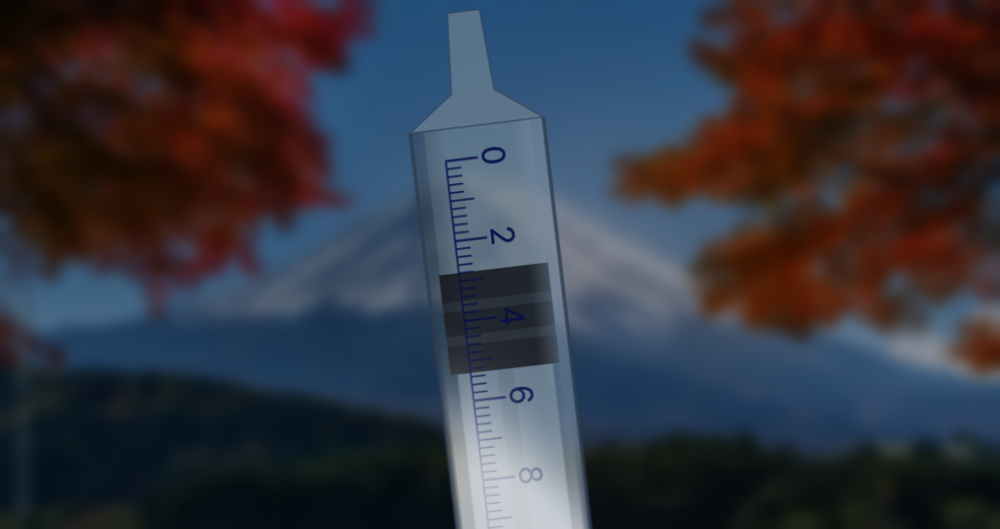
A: mL 2.8
